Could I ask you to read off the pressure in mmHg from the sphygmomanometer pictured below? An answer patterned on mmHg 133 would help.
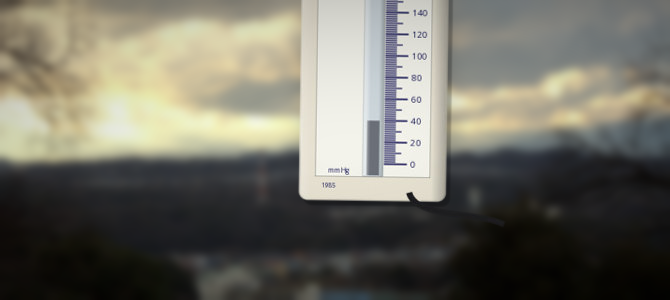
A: mmHg 40
